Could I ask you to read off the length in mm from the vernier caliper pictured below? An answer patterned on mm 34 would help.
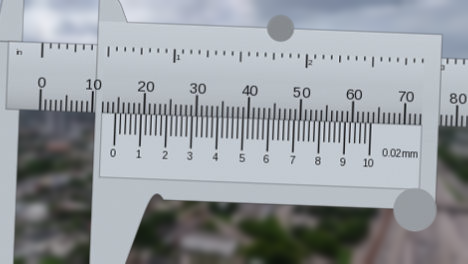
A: mm 14.5
